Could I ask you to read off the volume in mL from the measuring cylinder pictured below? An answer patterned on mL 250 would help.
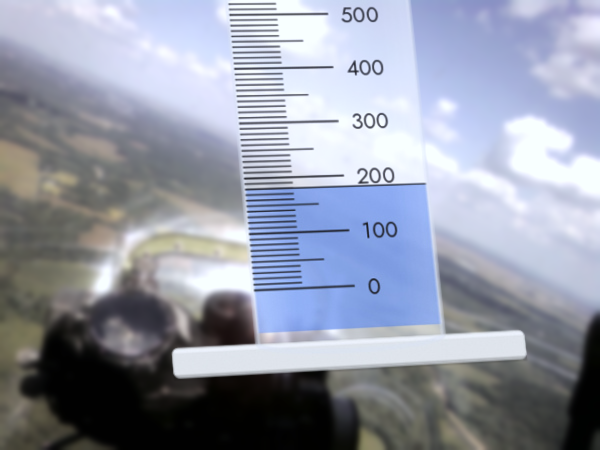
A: mL 180
